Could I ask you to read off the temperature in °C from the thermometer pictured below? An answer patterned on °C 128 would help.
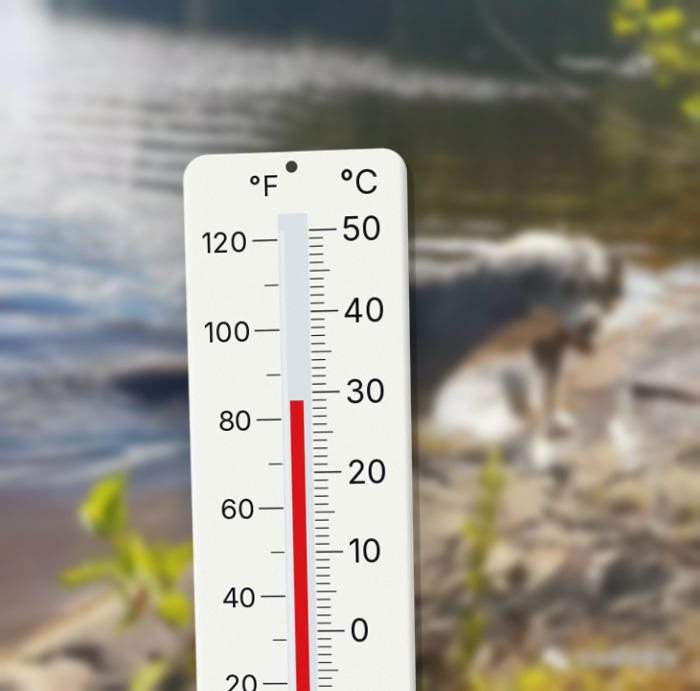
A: °C 29
